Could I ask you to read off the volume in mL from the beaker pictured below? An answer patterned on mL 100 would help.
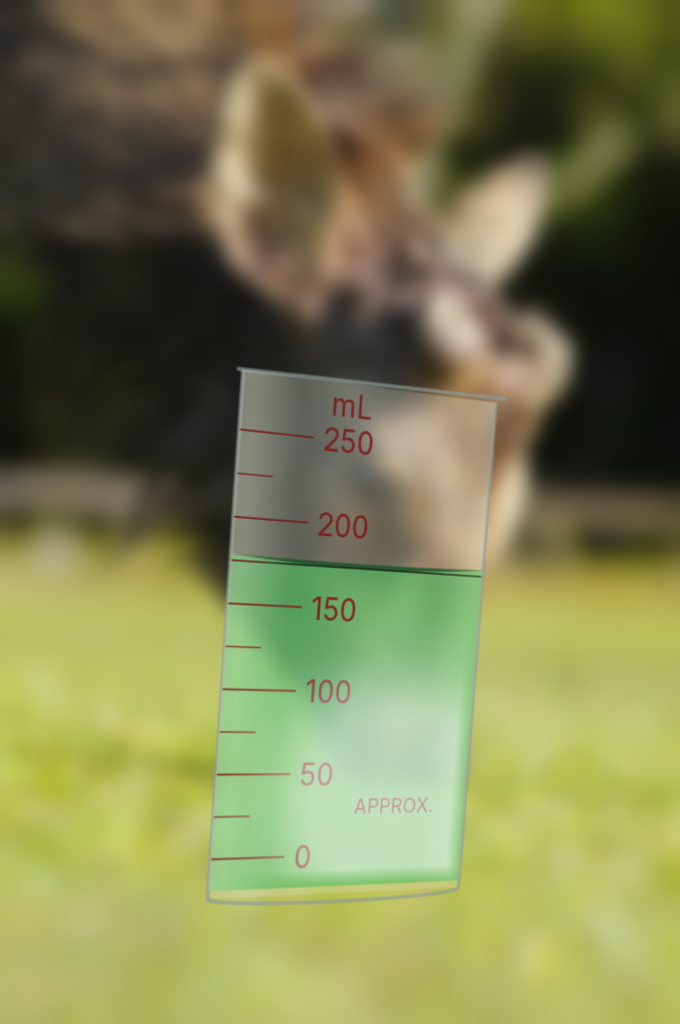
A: mL 175
